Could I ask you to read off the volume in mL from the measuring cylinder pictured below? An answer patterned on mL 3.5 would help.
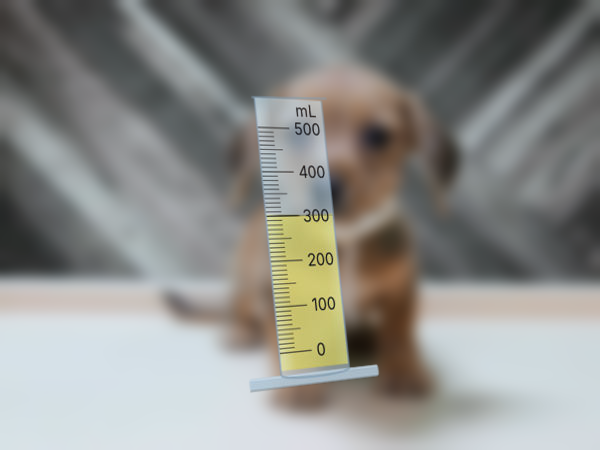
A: mL 300
